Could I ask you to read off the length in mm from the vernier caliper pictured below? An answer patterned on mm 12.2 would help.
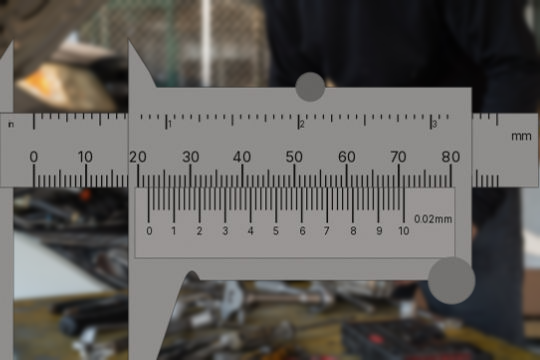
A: mm 22.0
